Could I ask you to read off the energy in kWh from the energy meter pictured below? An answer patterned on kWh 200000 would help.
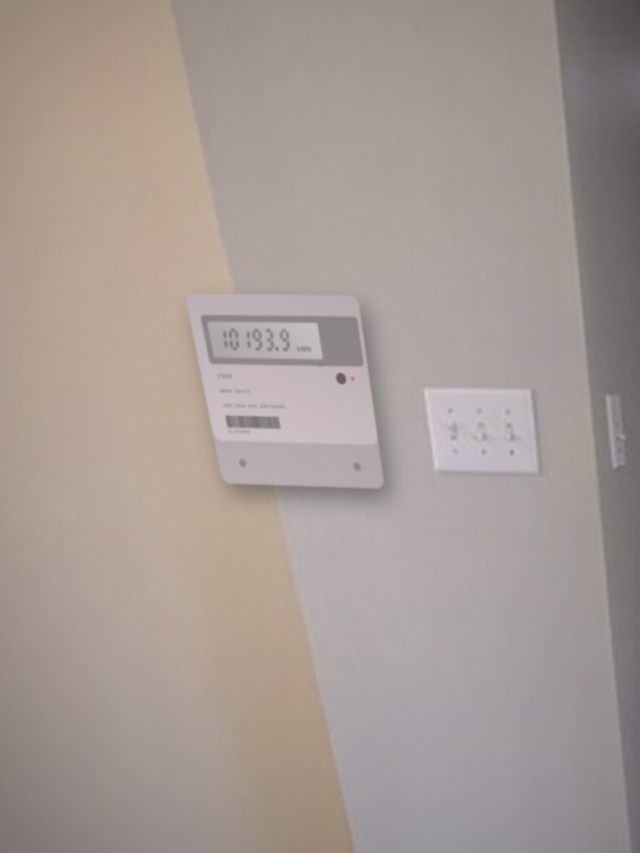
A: kWh 10193.9
